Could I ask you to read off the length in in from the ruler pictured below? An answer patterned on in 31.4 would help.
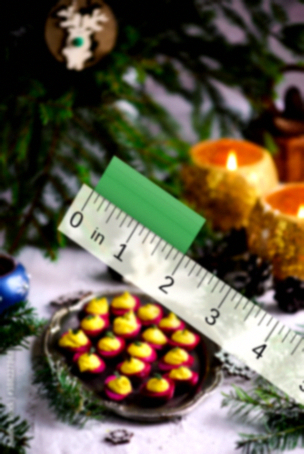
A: in 2
